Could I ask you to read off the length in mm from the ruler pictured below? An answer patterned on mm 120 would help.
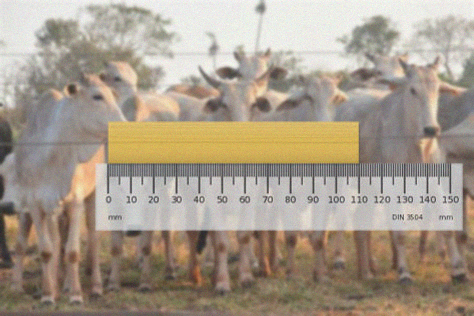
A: mm 110
